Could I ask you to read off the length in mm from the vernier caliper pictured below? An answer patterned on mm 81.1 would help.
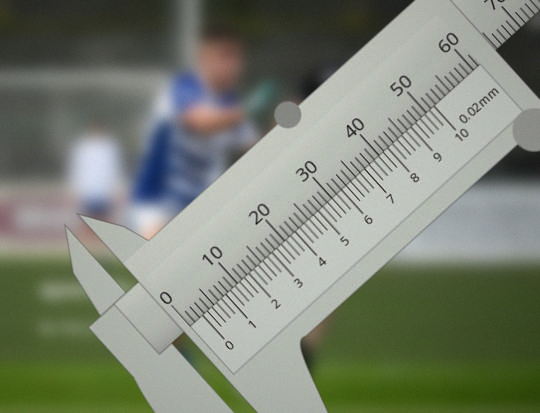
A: mm 2.6
